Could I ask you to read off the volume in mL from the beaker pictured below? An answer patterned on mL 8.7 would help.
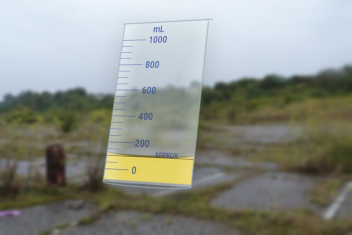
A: mL 100
